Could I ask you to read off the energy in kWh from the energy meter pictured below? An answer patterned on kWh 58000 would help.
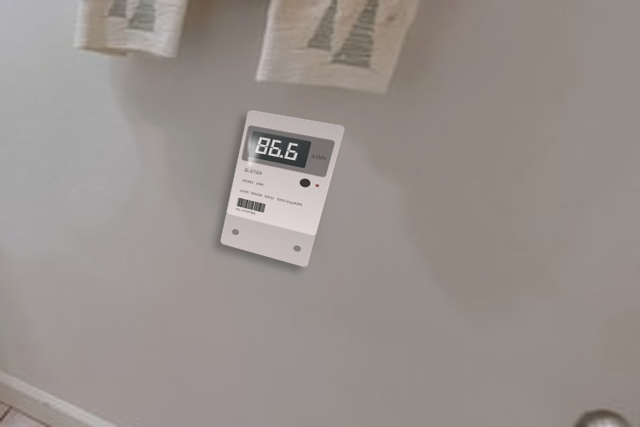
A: kWh 86.6
